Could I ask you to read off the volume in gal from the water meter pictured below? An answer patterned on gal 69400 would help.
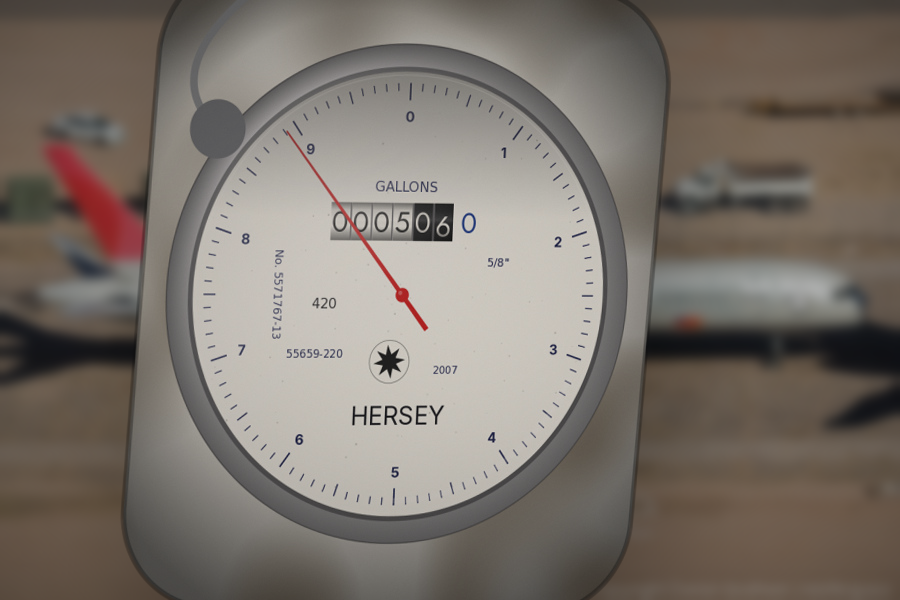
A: gal 5058.9
